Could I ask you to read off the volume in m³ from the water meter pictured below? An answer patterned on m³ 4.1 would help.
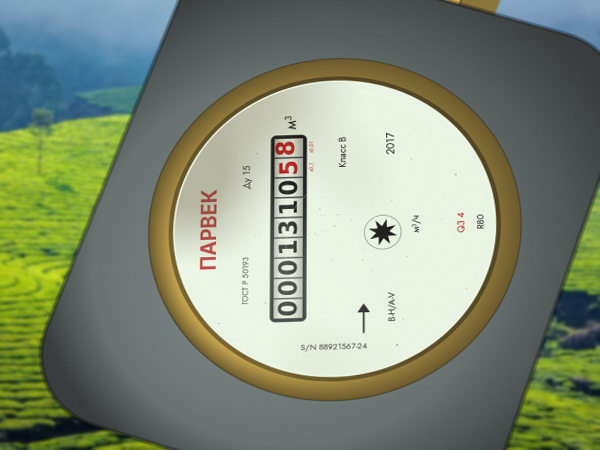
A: m³ 1310.58
